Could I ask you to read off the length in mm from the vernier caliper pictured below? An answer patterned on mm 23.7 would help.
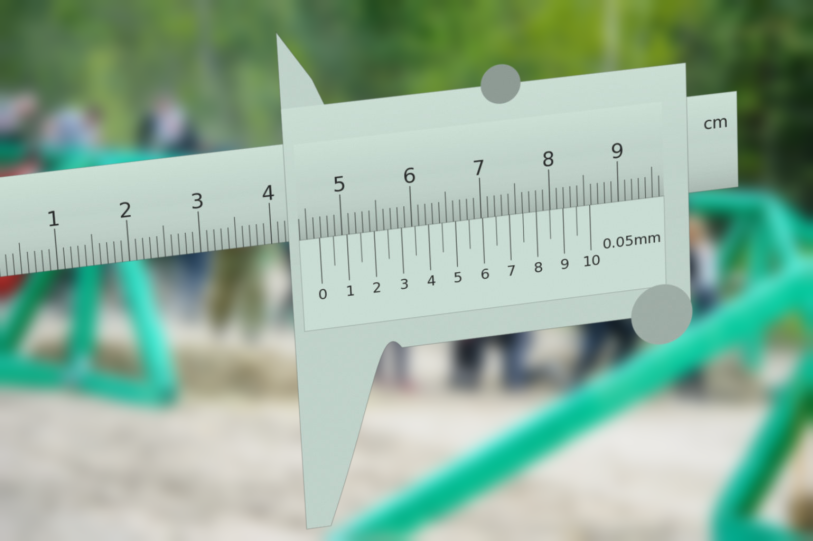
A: mm 46.8
